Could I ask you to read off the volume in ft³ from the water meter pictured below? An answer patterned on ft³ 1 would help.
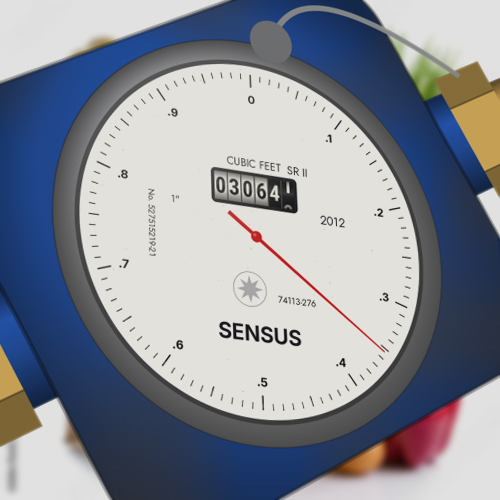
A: ft³ 30641.35
